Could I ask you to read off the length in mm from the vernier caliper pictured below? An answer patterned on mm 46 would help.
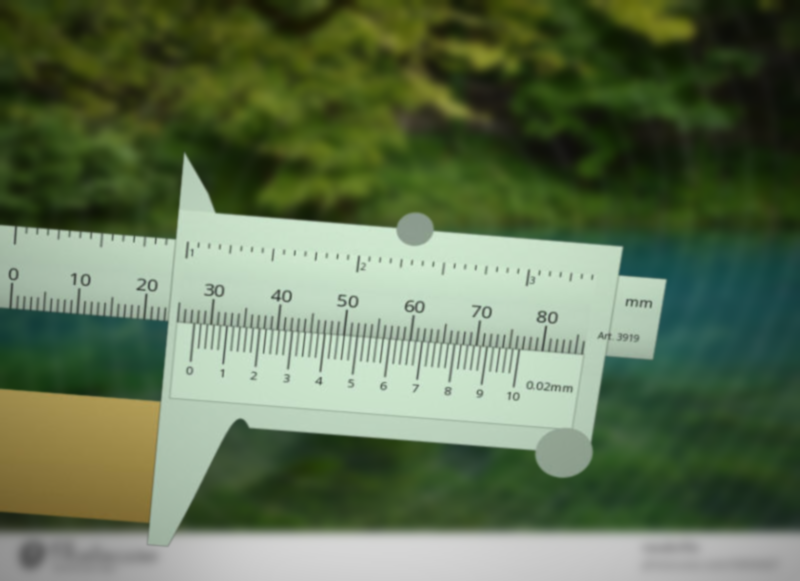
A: mm 27.5
